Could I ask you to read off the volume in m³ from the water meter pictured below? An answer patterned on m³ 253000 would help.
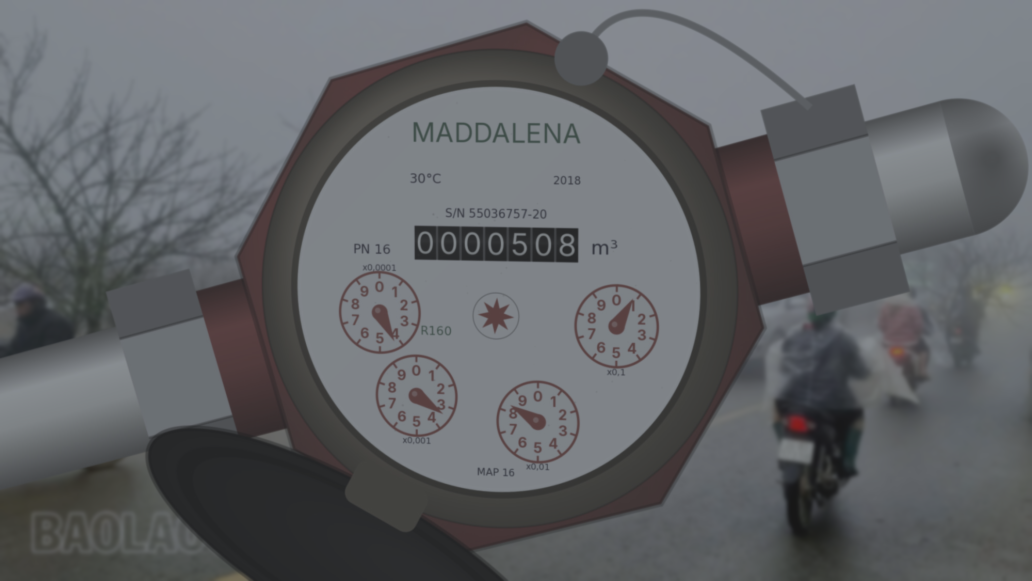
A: m³ 508.0834
